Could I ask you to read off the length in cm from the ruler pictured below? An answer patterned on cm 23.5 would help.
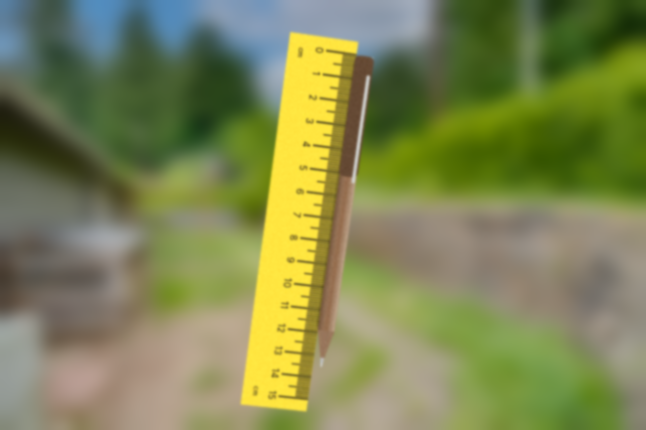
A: cm 13.5
